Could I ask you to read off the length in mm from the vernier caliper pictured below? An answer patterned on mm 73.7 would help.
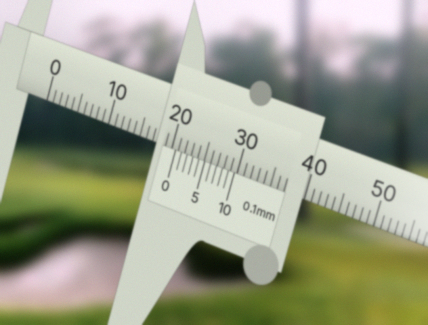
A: mm 20.6
